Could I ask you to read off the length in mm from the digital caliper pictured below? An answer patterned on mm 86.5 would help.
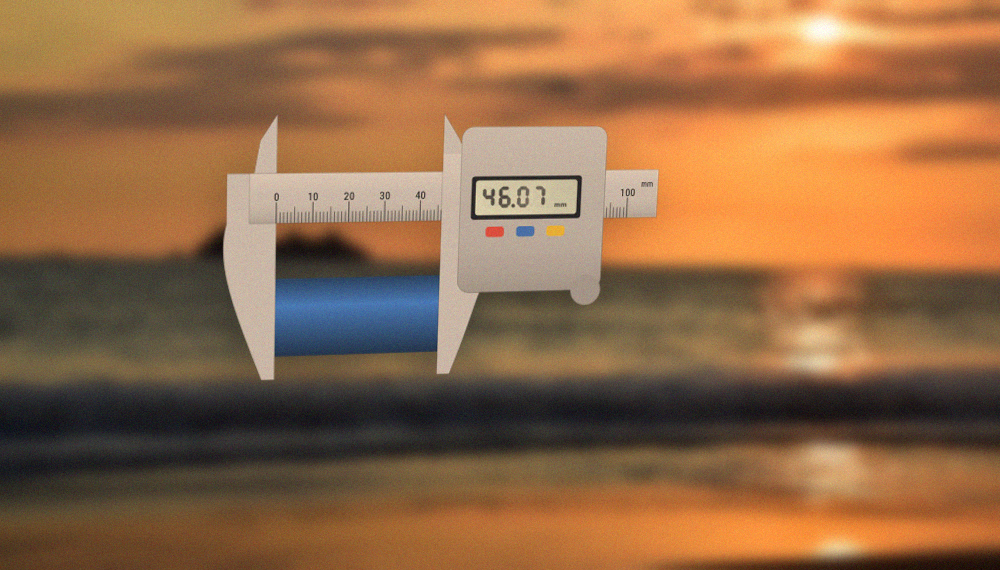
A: mm 46.07
